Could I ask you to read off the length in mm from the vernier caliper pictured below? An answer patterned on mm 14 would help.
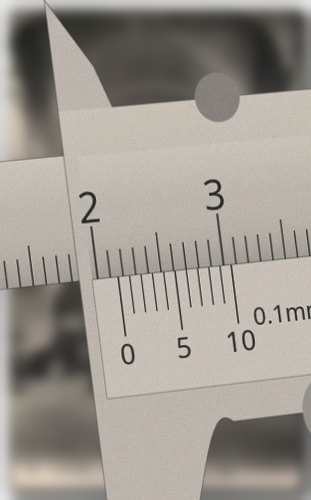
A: mm 21.6
